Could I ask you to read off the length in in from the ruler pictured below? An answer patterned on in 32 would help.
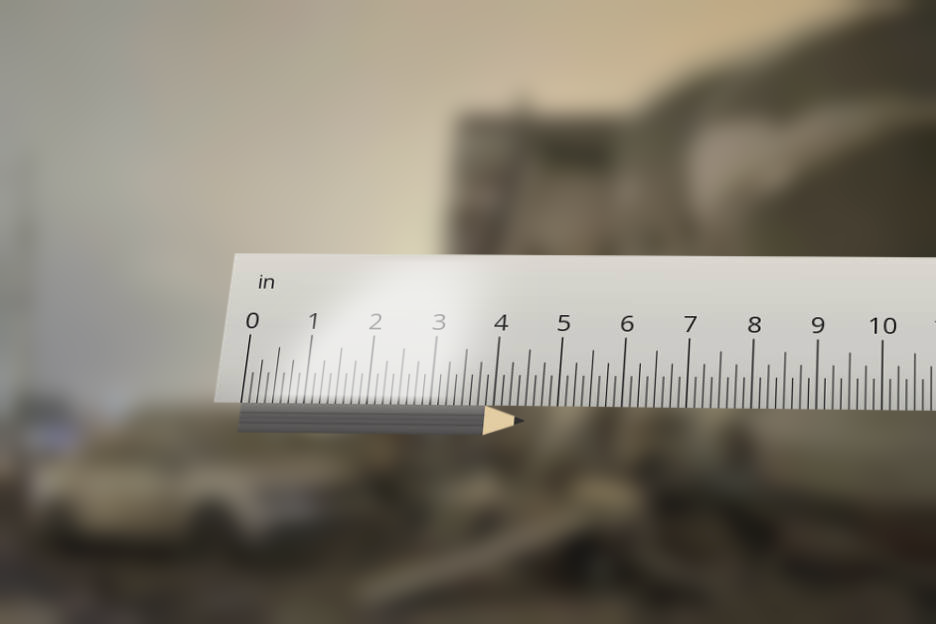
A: in 4.5
